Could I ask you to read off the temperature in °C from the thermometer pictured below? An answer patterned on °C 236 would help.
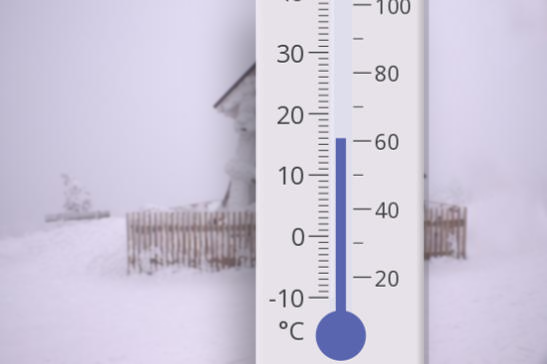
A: °C 16
